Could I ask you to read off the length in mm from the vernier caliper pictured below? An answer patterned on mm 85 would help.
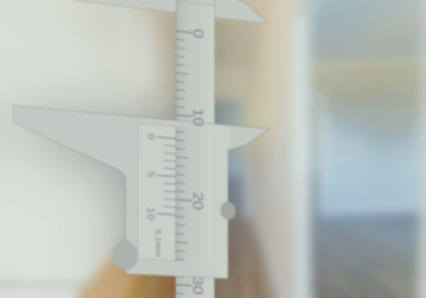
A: mm 12.8
